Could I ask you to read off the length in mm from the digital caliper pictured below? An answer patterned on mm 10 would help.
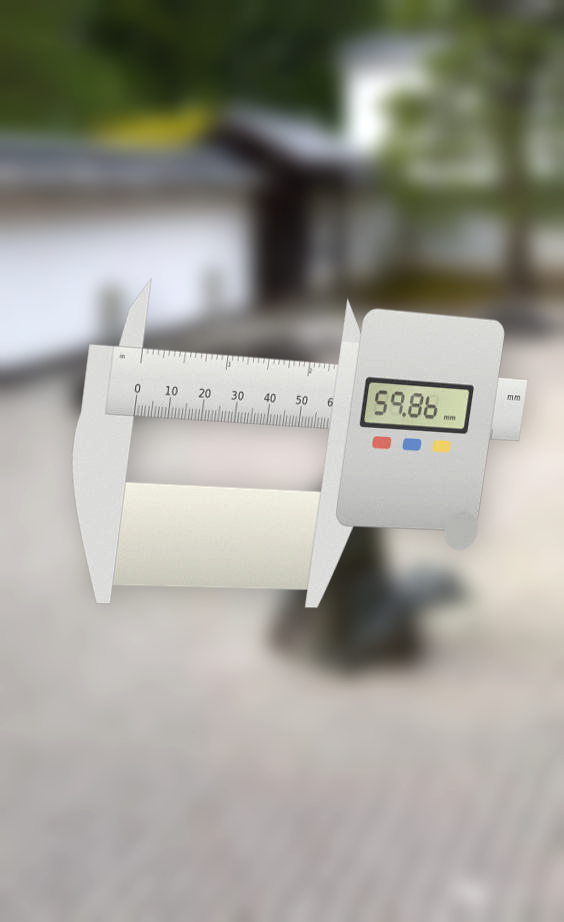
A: mm 59.86
